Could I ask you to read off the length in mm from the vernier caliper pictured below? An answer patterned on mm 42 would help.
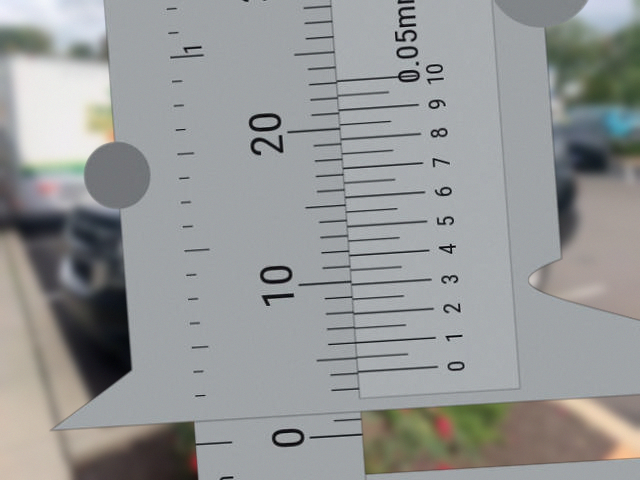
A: mm 4.1
